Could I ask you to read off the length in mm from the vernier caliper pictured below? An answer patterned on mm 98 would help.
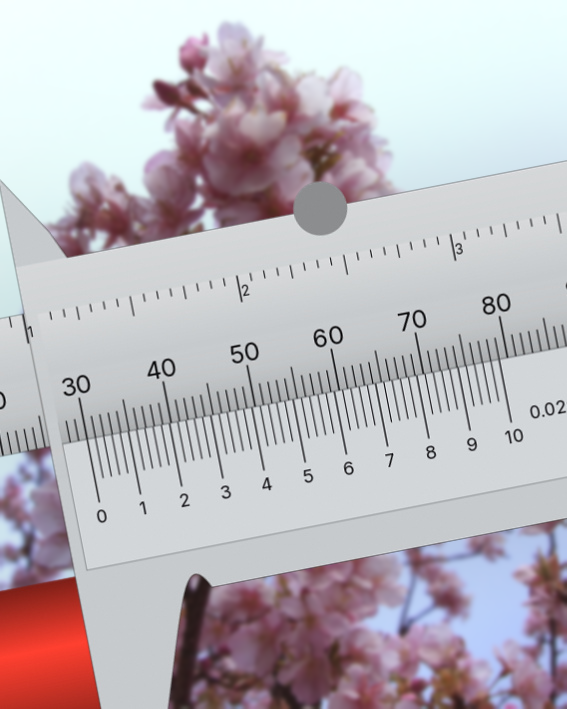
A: mm 30.0
